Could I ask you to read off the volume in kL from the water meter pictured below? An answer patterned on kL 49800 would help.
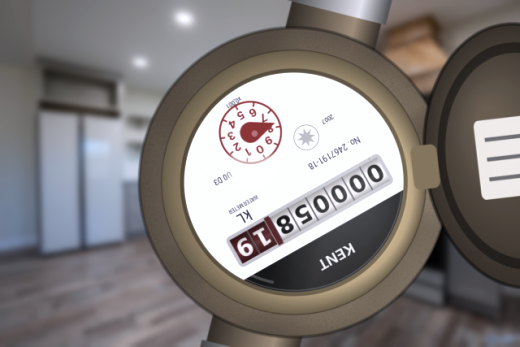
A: kL 58.197
